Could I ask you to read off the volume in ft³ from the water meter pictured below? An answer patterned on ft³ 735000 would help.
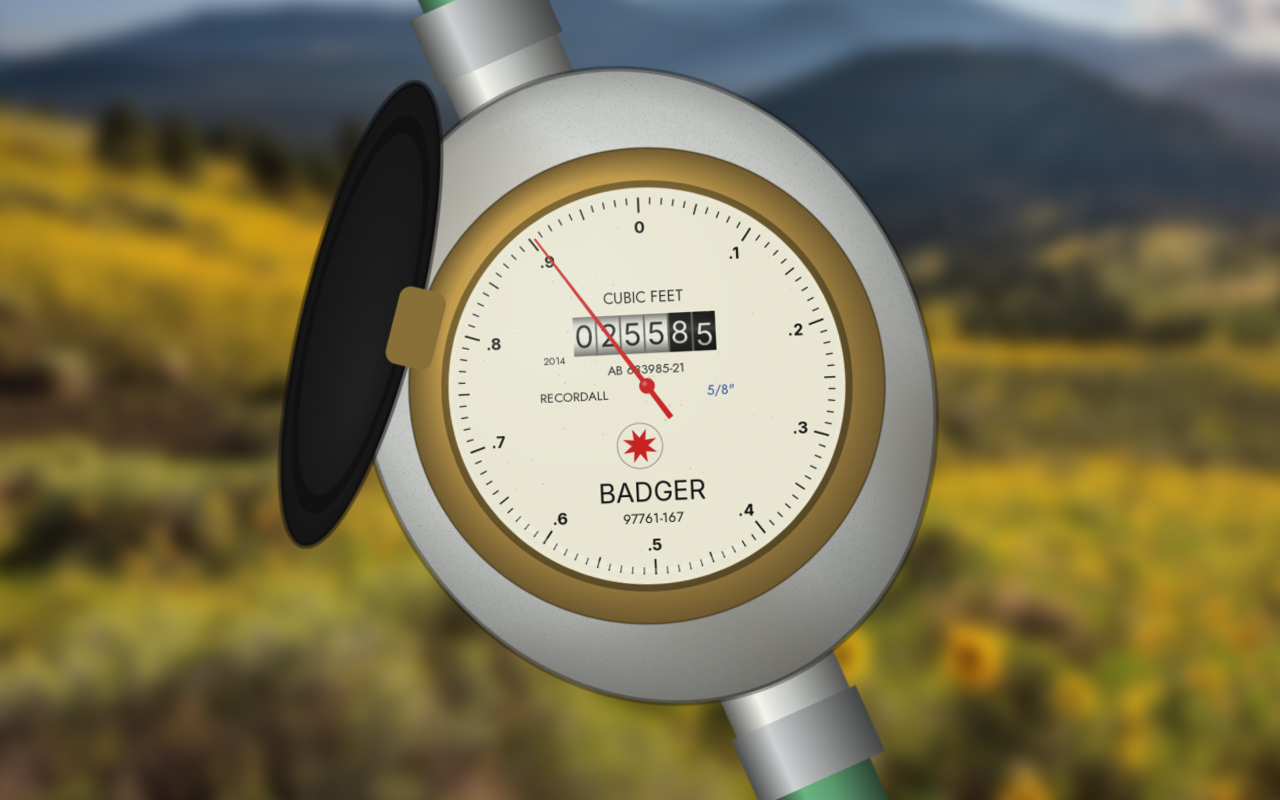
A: ft³ 25584.90
